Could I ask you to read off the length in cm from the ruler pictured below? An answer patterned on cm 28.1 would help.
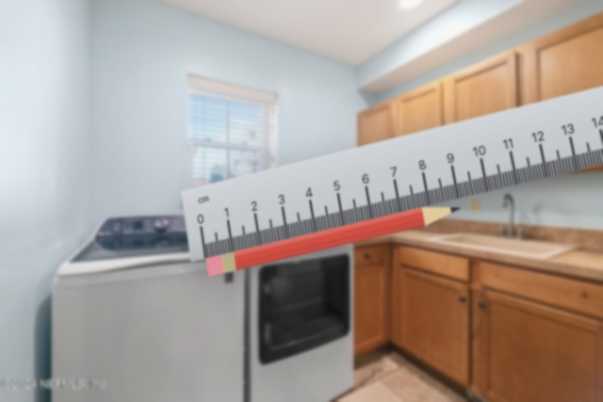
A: cm 9
